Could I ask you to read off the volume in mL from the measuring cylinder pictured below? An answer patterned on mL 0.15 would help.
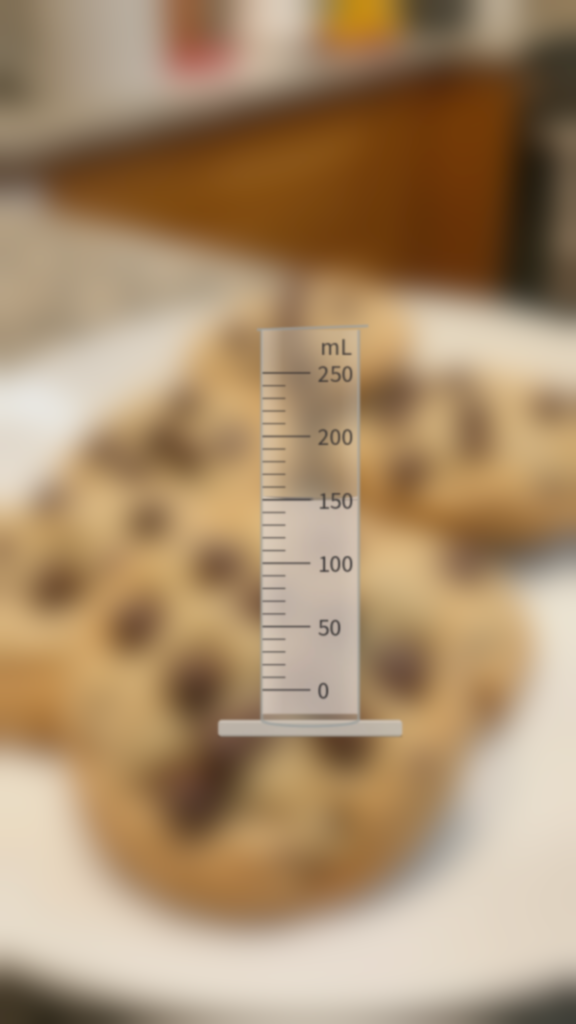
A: mL 150
